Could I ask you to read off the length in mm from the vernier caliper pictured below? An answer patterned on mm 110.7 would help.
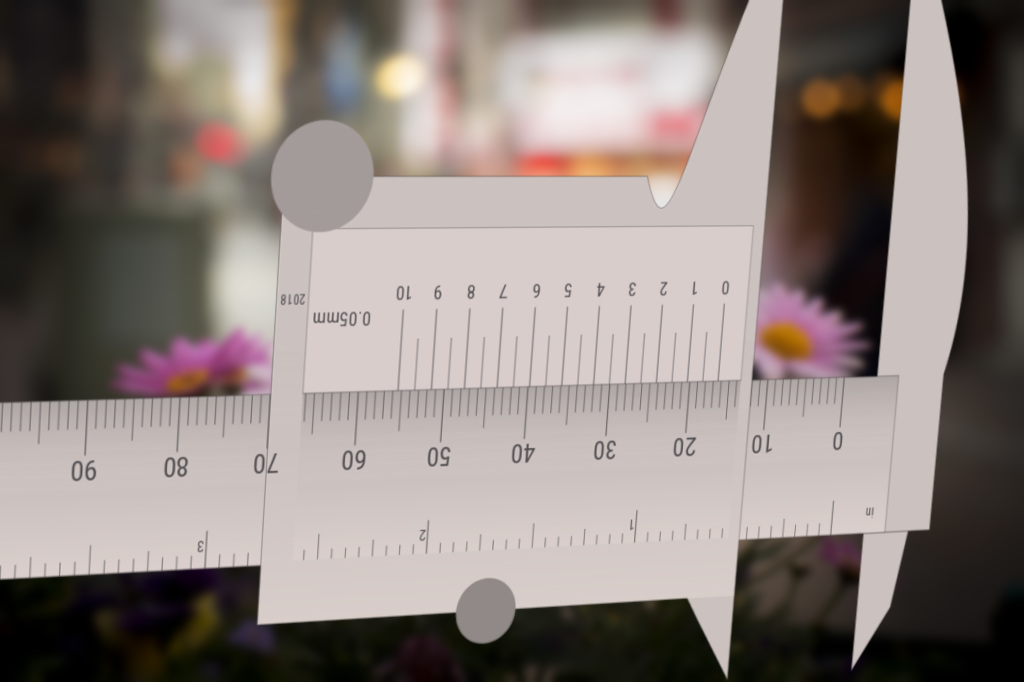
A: mm 16.4
